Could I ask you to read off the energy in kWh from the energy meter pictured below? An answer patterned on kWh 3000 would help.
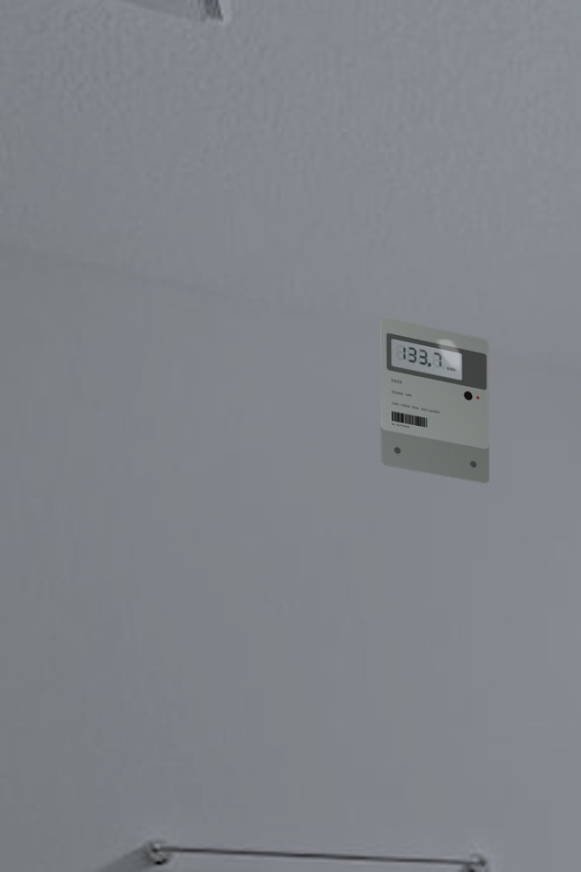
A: kWh 133.7
